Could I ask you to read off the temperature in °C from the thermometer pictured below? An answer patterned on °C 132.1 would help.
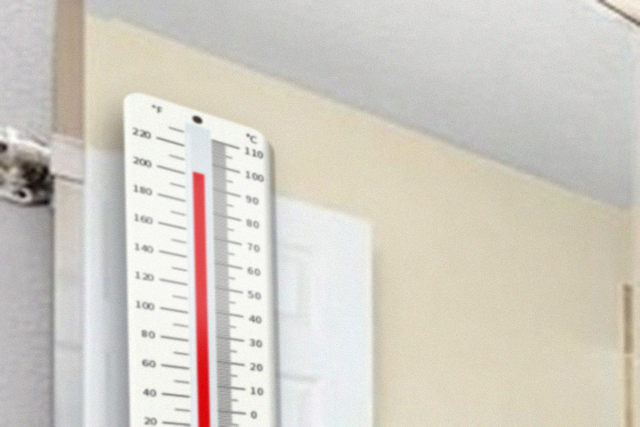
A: °C 95
